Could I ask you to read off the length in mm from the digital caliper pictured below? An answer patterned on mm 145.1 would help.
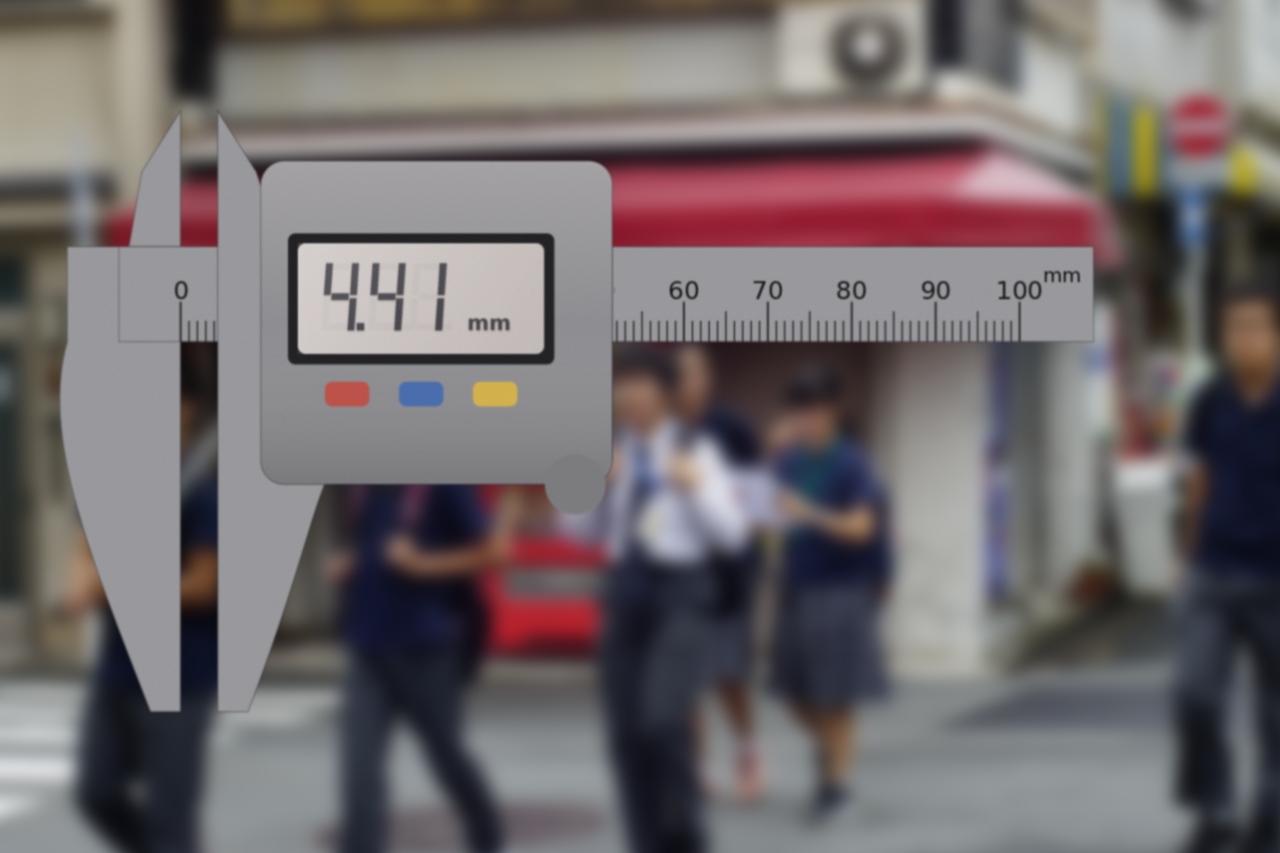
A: mm 4.41
